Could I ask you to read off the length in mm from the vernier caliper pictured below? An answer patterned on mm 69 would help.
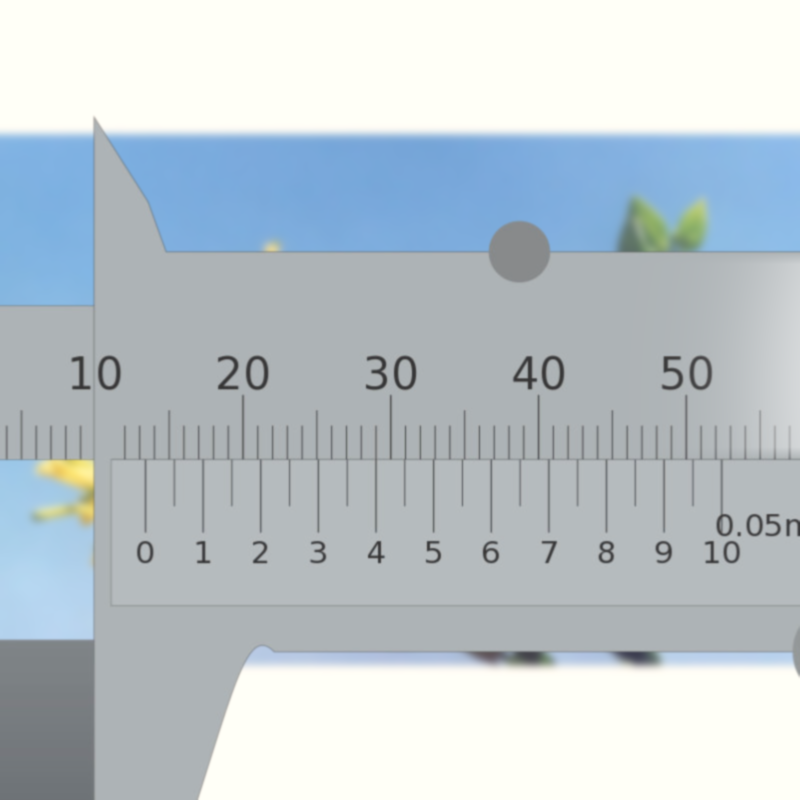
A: mm 13.4
